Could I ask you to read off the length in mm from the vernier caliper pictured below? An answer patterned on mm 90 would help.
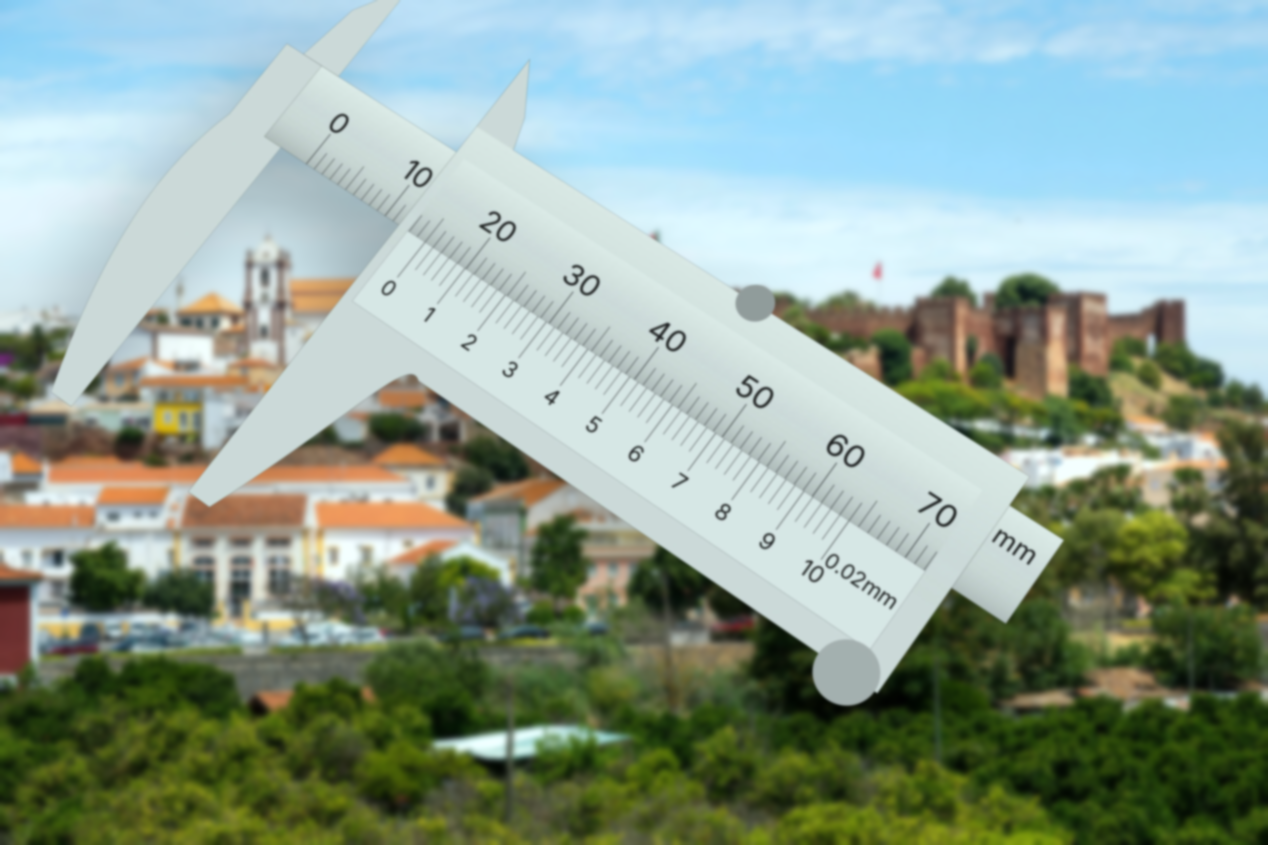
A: mm 15.0
